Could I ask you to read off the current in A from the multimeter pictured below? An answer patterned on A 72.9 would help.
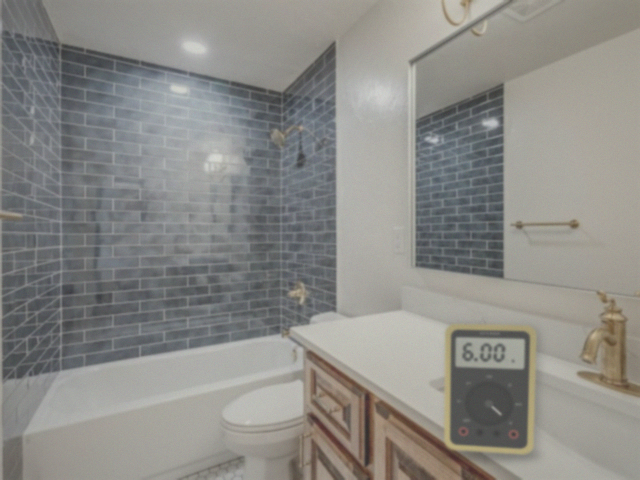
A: A 6.00
